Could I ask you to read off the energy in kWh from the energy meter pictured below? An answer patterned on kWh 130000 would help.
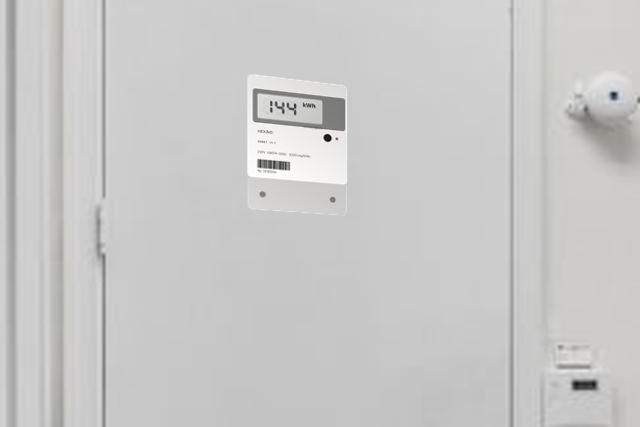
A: kWh 144
